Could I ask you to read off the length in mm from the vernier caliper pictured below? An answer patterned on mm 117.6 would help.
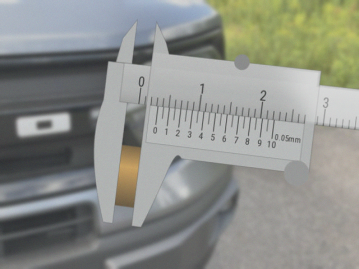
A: mm 3.2
